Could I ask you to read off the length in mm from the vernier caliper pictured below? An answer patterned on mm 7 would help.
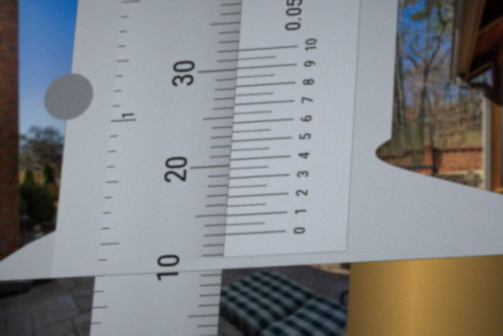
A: mm 13.0
